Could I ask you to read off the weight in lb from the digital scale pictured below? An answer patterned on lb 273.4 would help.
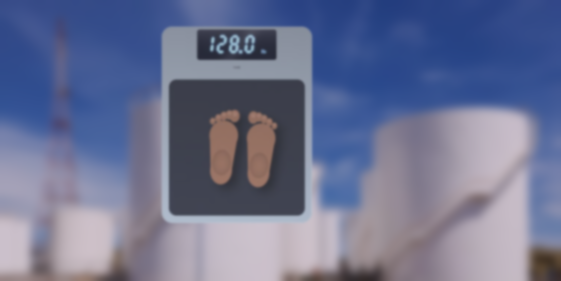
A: lb 128.0
